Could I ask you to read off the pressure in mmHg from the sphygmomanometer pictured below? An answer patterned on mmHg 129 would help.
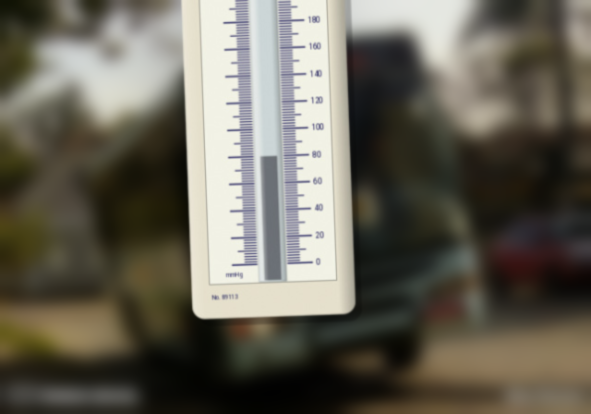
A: mmHg 80
